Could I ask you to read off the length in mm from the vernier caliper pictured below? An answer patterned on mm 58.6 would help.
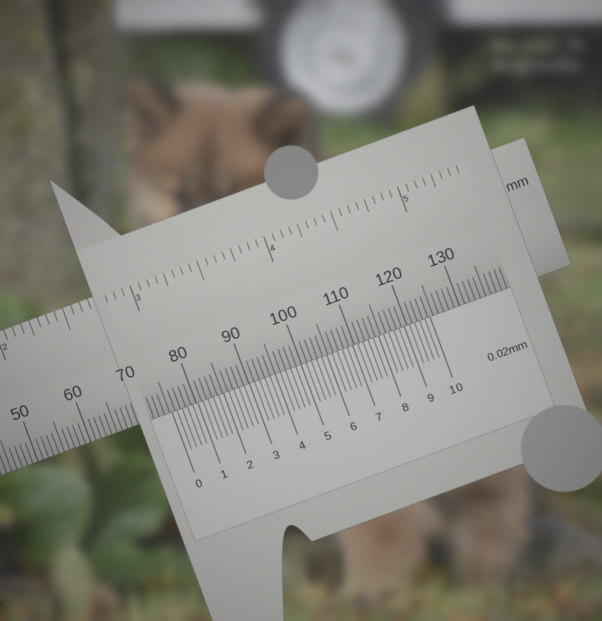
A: mm 75.4
